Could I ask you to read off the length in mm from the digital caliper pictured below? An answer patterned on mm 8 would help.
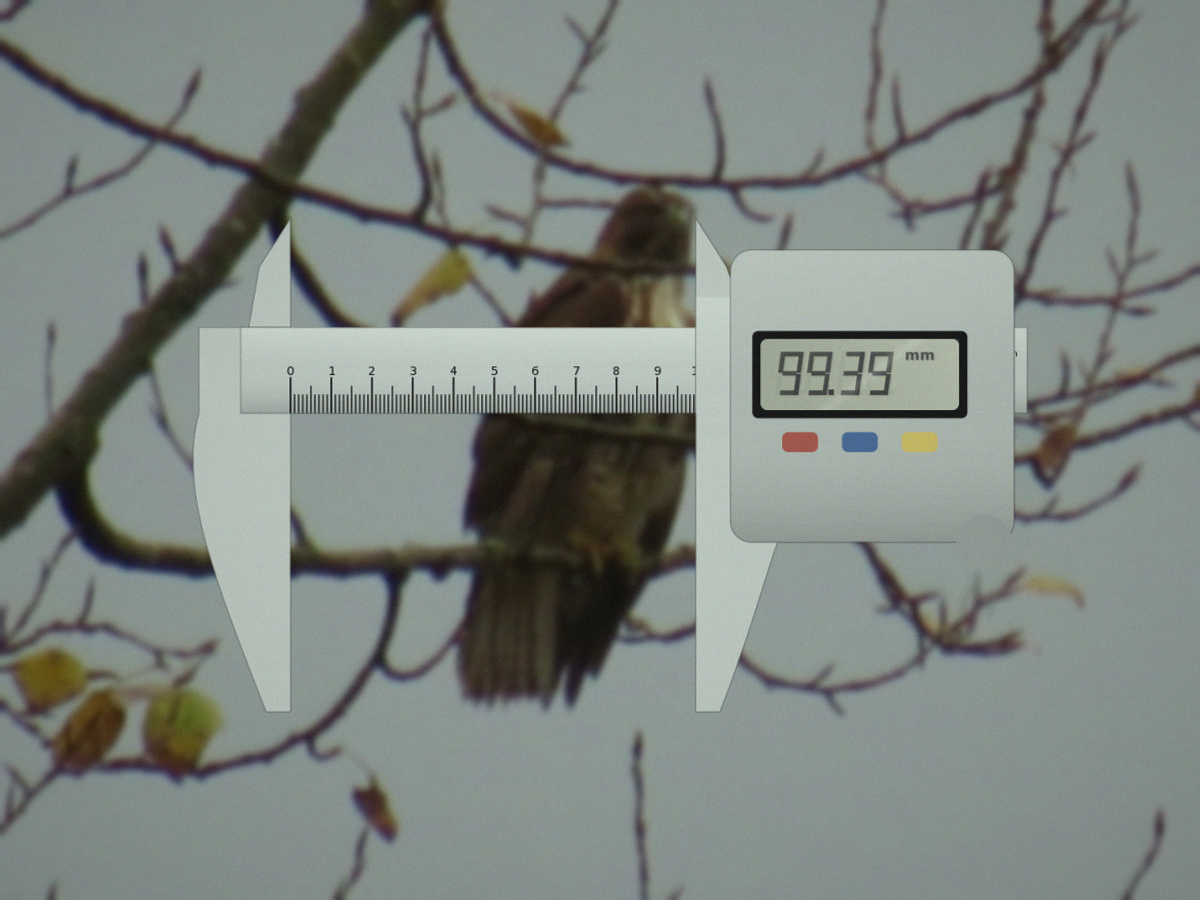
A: mm 99.39
